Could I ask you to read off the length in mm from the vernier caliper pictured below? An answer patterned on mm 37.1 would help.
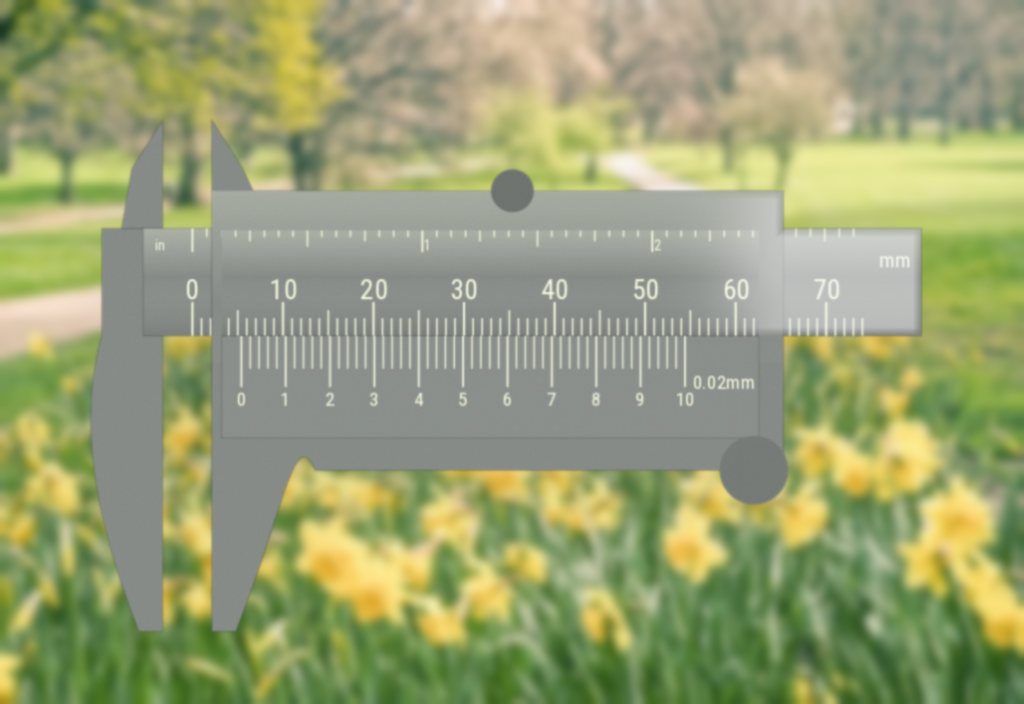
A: mm 5.4
